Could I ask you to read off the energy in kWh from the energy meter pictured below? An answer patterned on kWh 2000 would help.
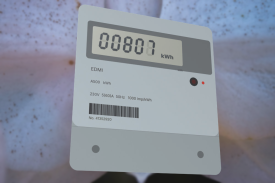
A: kWh 807
